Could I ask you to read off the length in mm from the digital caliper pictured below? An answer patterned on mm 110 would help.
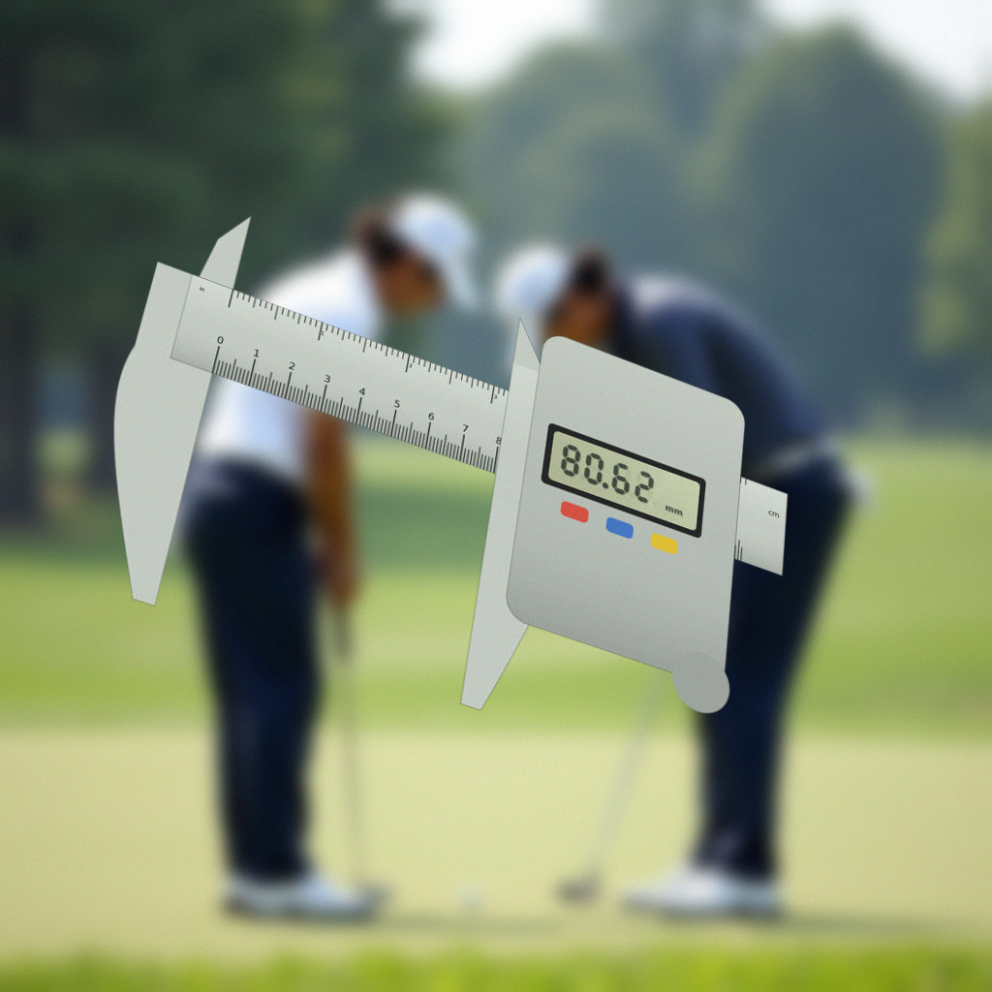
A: mm 80.62
